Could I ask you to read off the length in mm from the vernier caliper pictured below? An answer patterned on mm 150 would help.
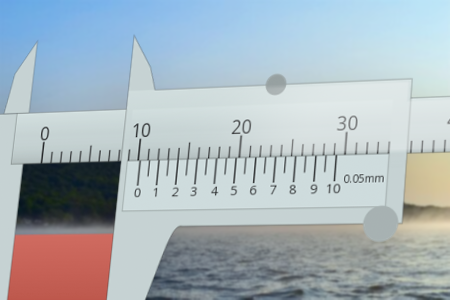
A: mm 10.2
